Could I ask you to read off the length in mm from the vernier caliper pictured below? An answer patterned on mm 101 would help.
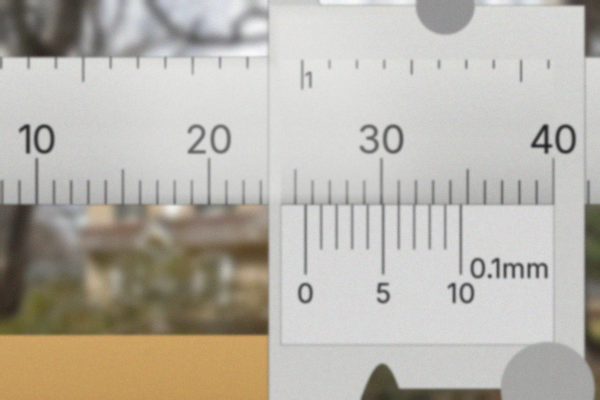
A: mm 25.6
